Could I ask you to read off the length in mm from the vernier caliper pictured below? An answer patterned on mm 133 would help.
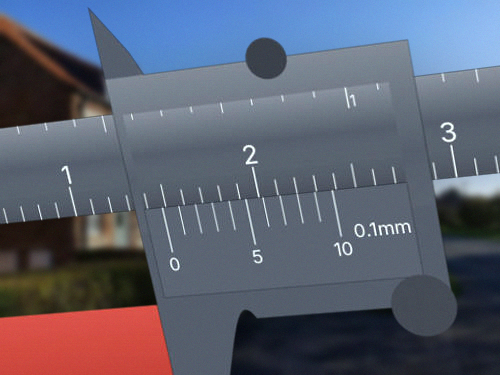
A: mm 14.8
